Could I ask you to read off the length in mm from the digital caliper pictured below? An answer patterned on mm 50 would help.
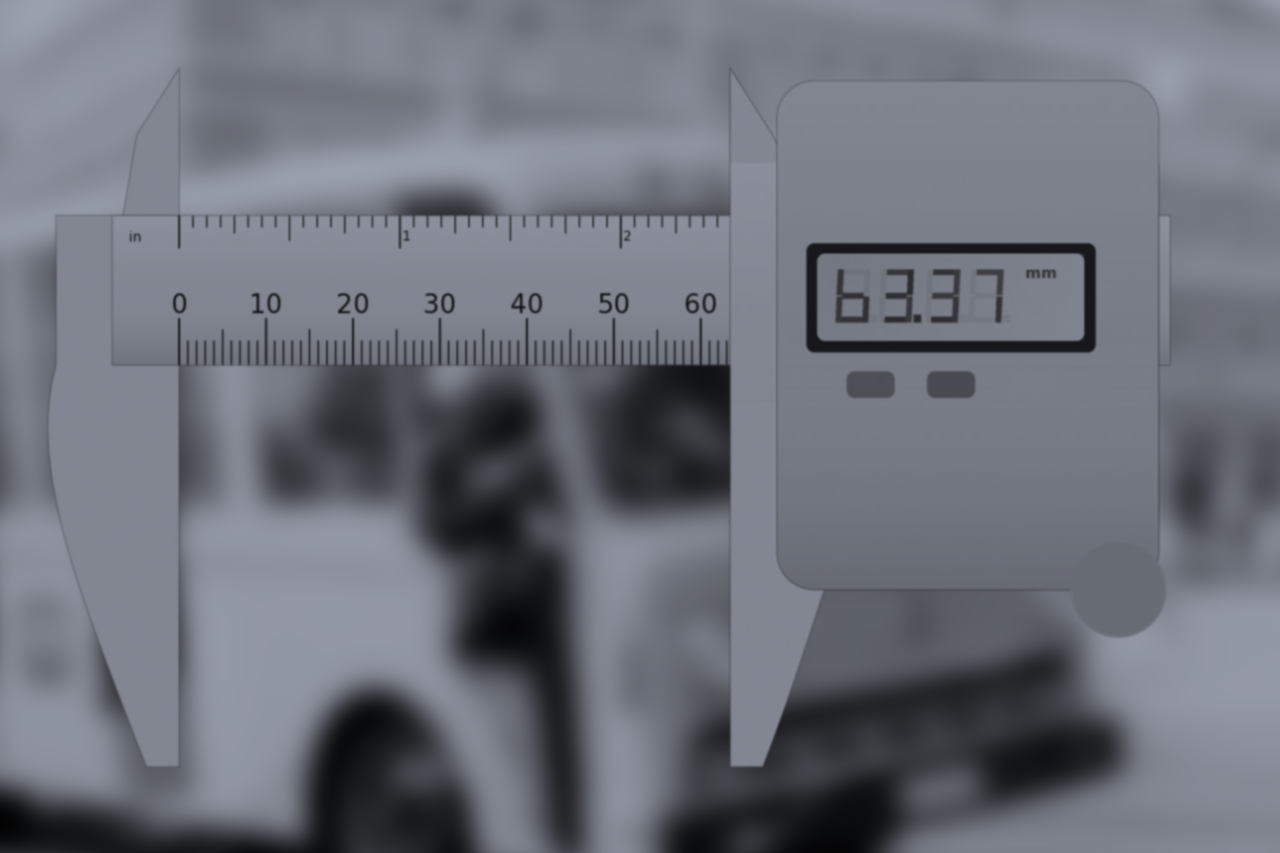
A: mm 63.37
